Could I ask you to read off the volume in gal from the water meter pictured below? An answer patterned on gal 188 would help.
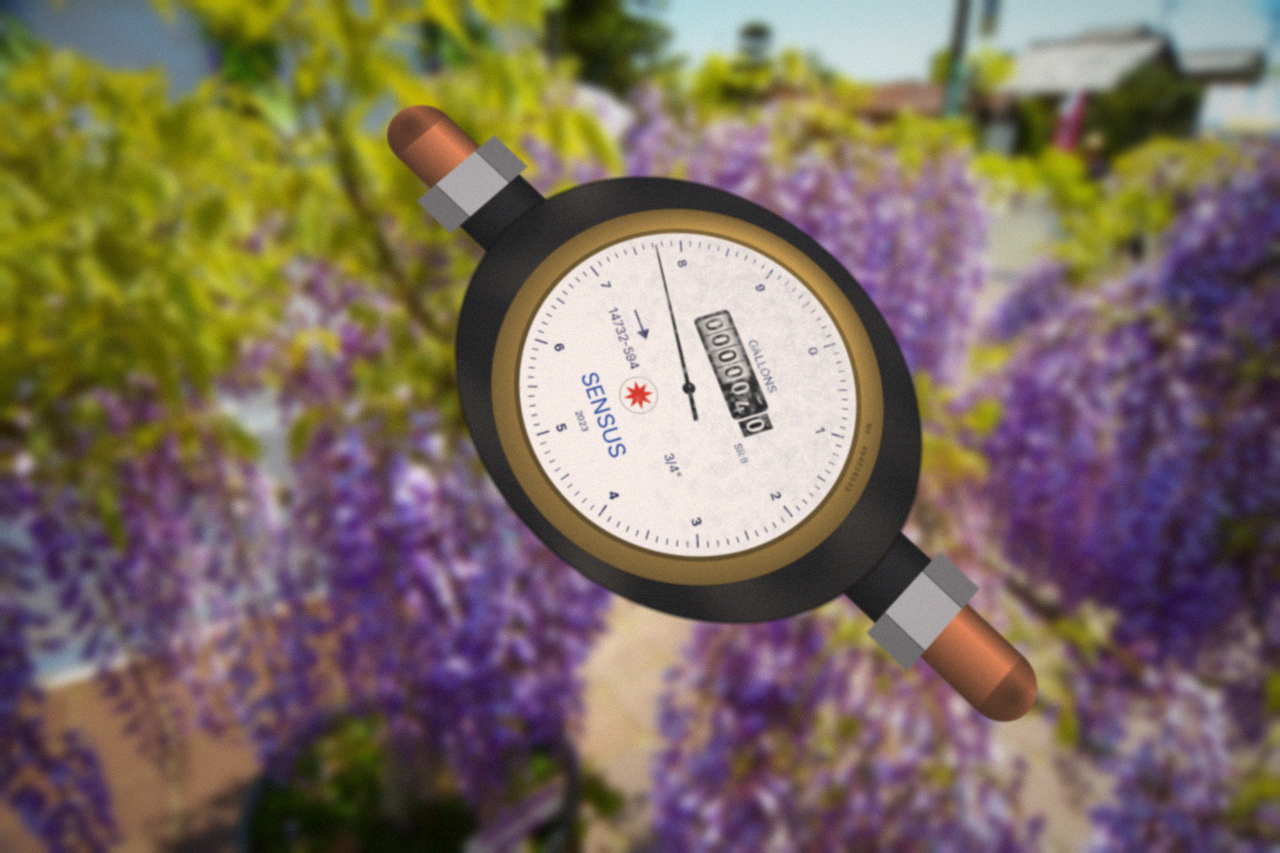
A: gal 37.7
